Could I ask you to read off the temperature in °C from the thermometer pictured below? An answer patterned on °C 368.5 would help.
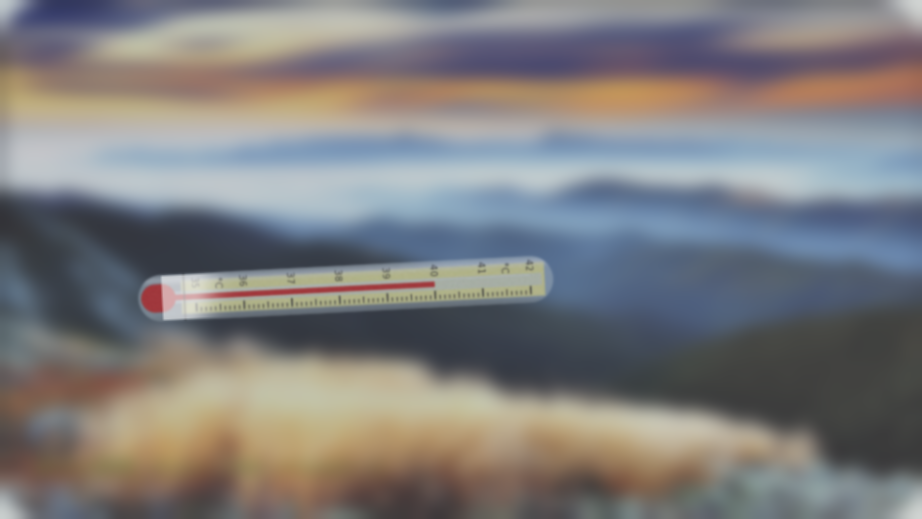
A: °C 40
